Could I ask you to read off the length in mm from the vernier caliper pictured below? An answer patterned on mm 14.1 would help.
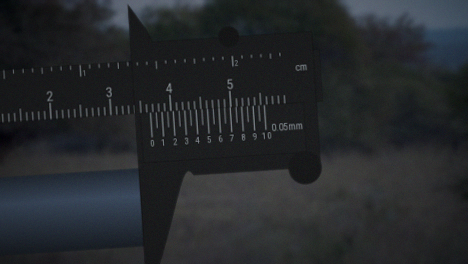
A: mm 36.6
